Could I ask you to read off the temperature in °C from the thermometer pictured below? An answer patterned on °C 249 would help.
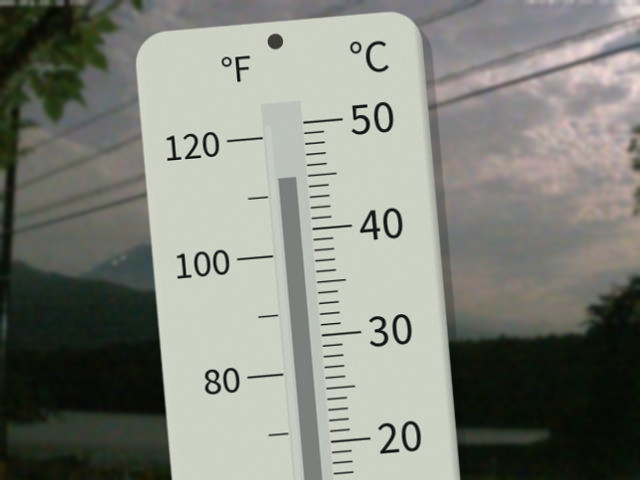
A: °C 45
